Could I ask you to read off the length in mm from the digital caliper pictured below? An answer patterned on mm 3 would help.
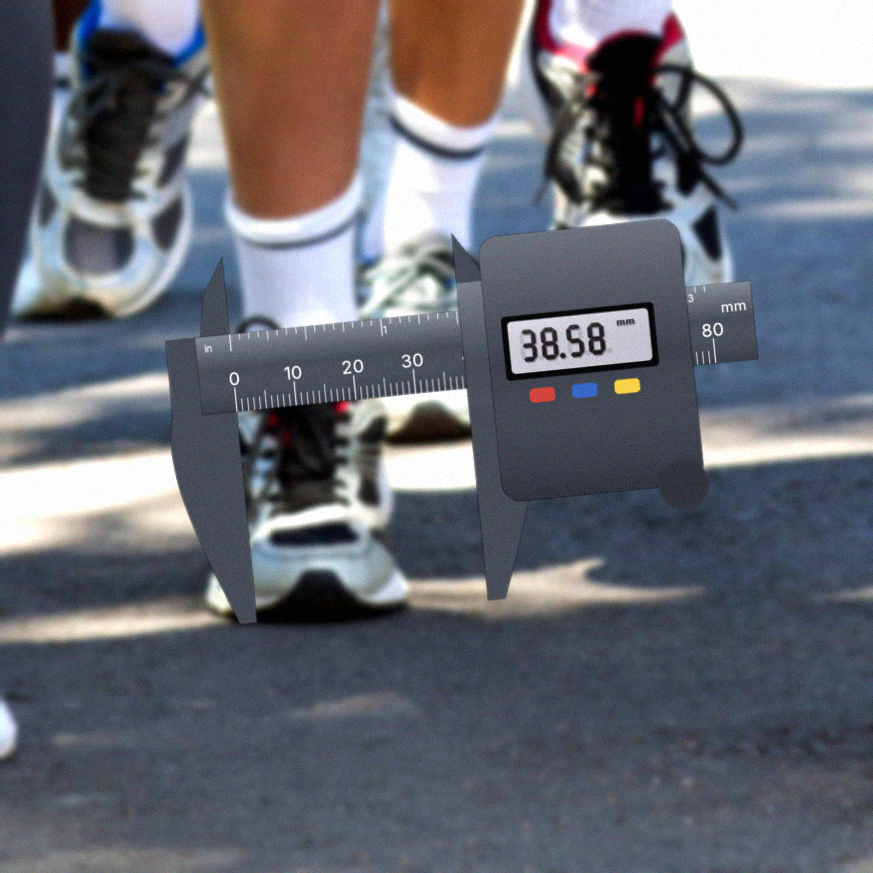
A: mm 38.58
